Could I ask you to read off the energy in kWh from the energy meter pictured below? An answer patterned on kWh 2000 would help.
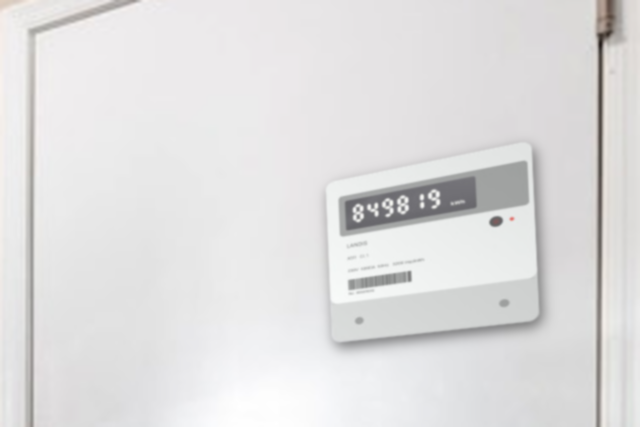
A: kWh 849819
